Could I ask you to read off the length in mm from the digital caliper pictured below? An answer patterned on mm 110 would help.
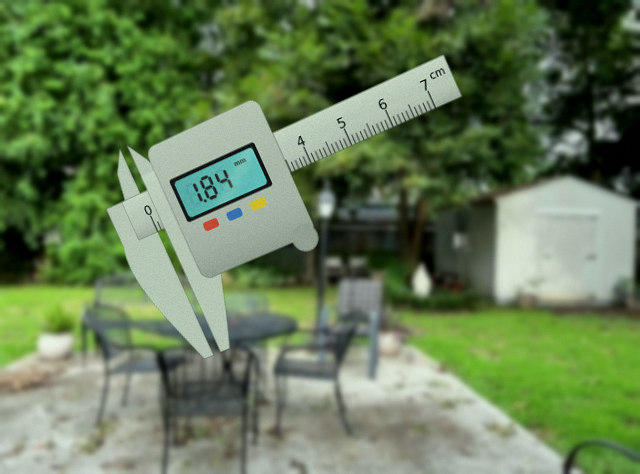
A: mm 1.84
